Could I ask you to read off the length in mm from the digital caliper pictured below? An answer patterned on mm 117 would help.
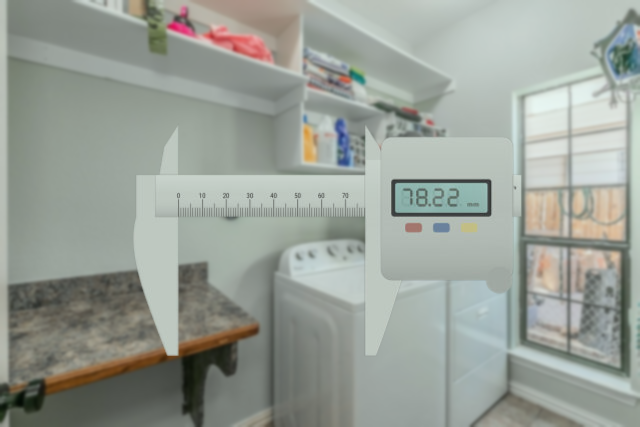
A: mm 78.22
